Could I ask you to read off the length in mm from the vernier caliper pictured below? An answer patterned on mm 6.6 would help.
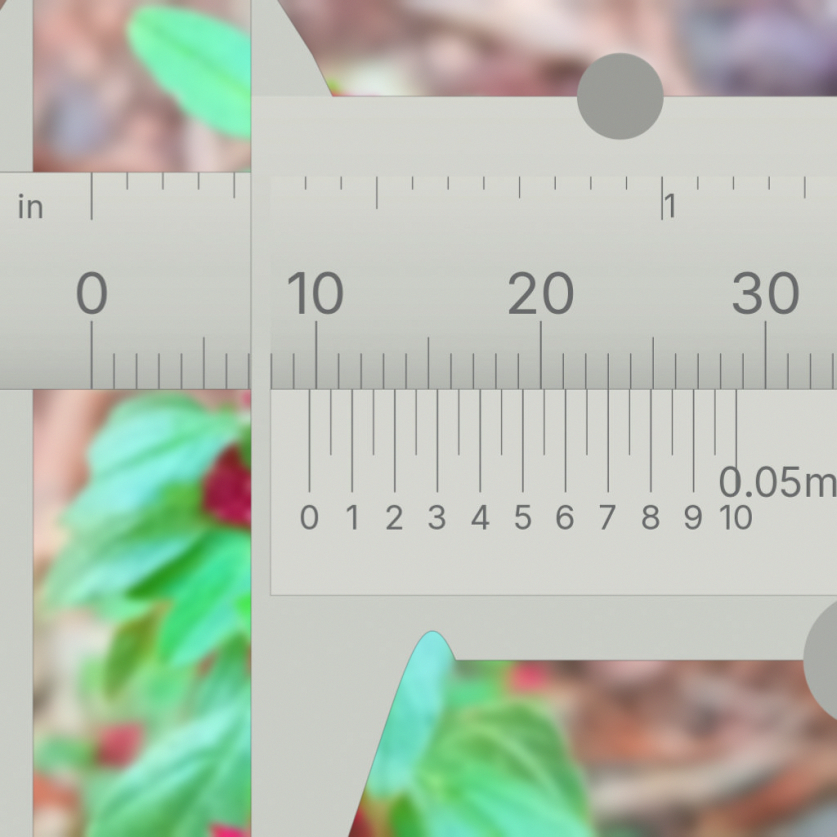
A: mm 9.70
